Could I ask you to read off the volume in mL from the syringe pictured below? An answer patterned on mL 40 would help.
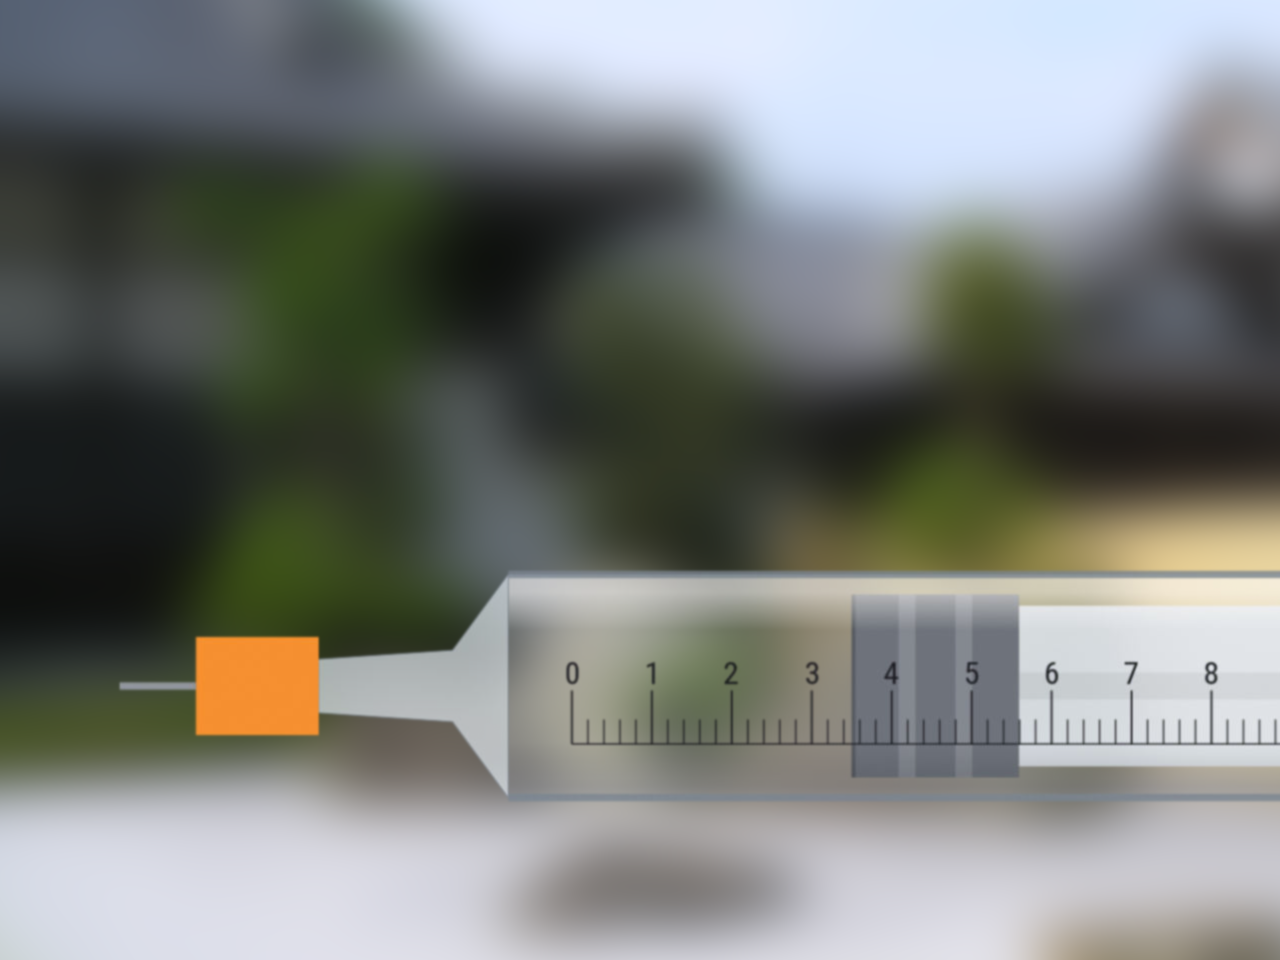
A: mL 3.5
